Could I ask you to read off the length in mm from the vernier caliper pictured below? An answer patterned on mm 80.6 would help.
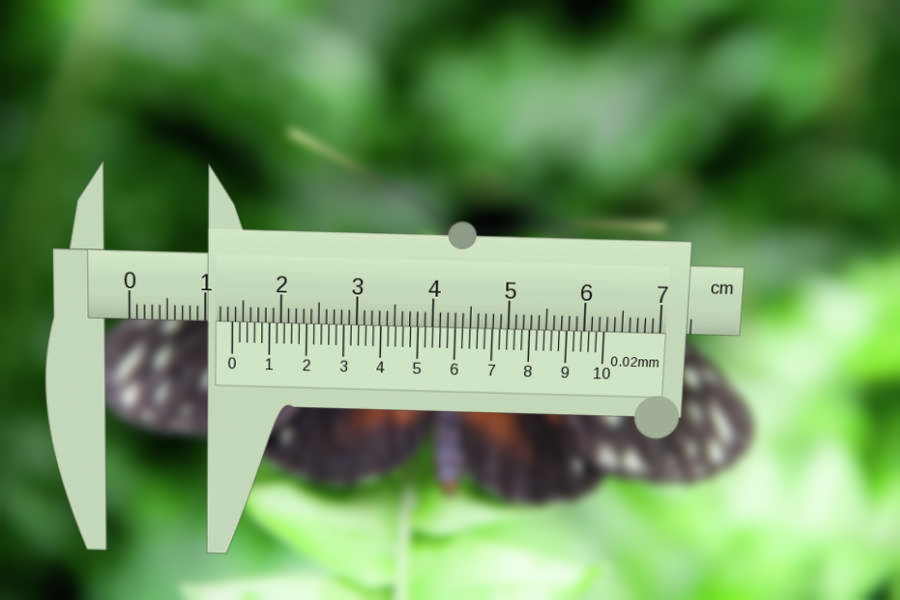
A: mm 13.6
